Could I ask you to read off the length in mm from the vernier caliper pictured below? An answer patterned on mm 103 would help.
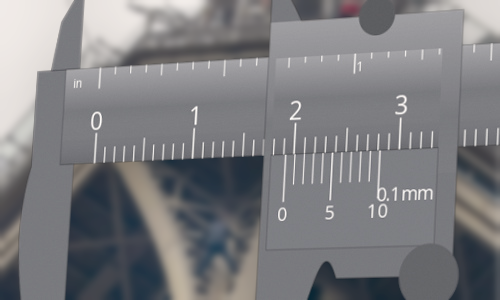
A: mm 19.2
